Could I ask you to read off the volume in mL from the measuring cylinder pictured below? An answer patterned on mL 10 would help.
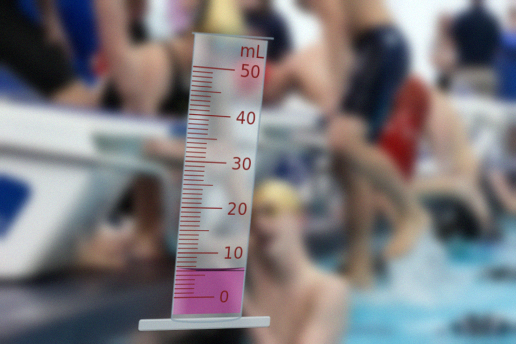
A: mL 6
